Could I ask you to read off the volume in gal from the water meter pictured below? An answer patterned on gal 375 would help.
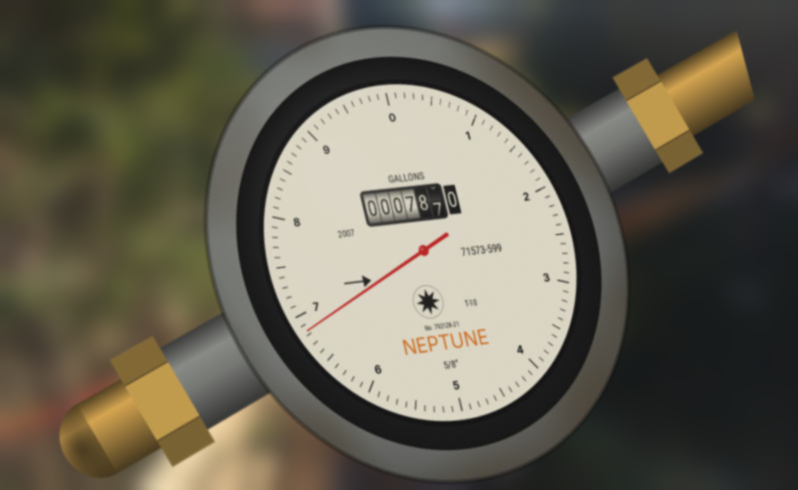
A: gal 7866.8
